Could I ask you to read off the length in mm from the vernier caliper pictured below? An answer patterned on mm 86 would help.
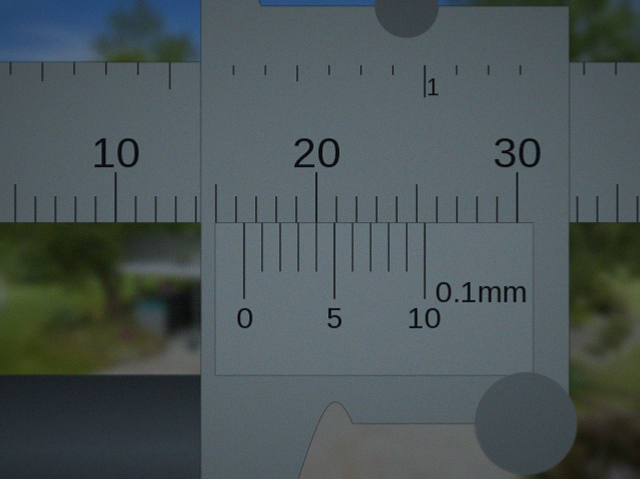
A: mm 16.4
